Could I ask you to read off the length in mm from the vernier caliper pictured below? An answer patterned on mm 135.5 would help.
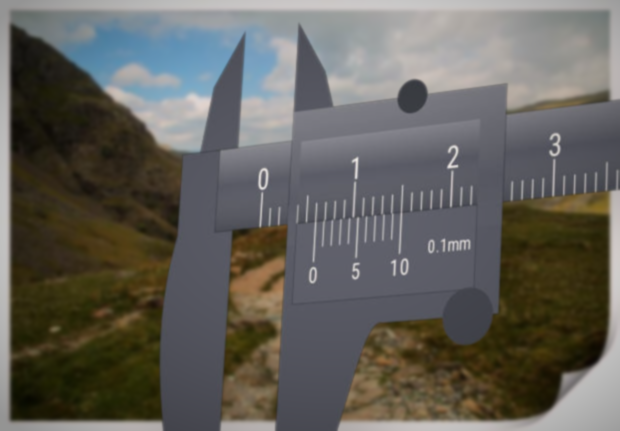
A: mm 6.0
